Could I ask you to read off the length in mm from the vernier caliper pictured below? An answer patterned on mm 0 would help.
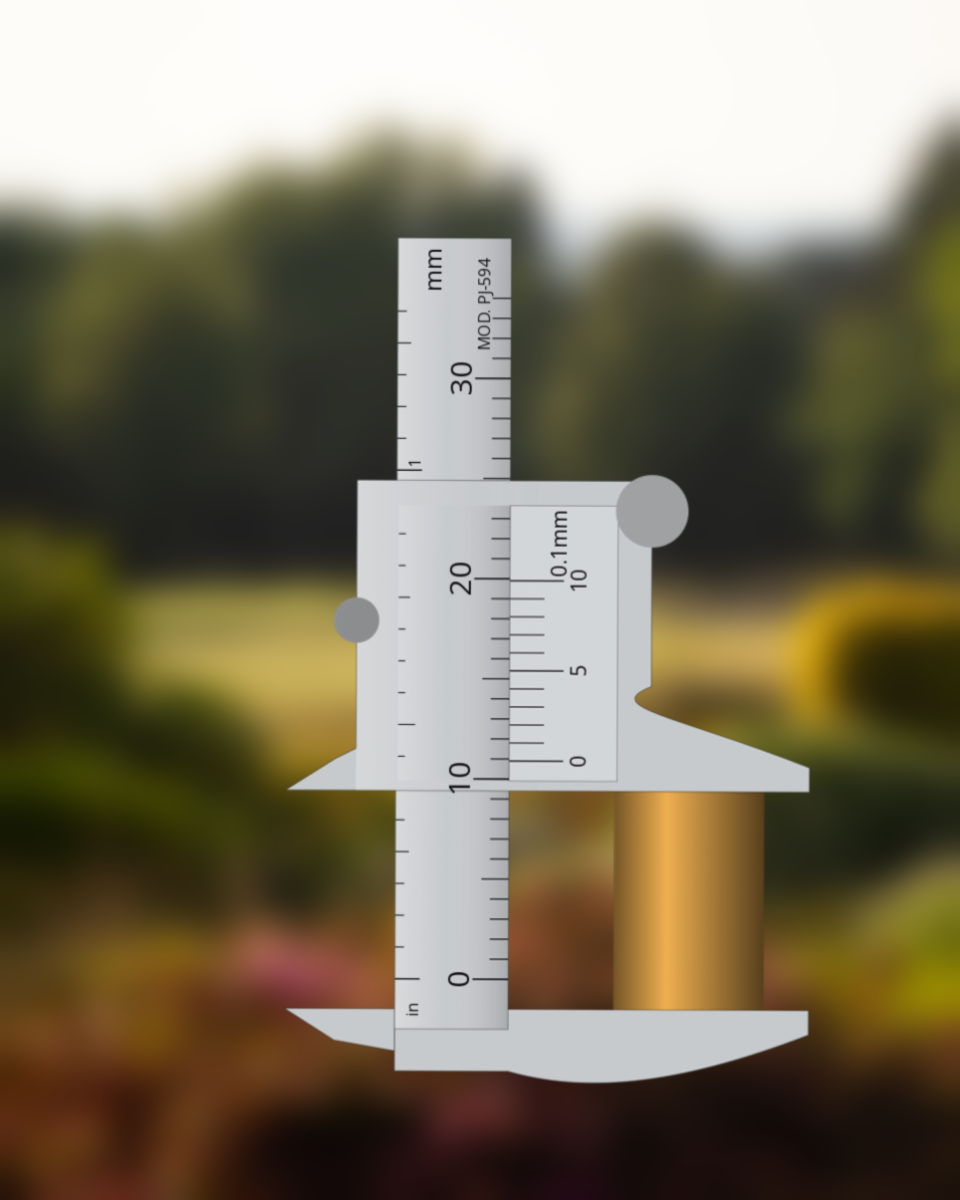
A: mm 10.9
